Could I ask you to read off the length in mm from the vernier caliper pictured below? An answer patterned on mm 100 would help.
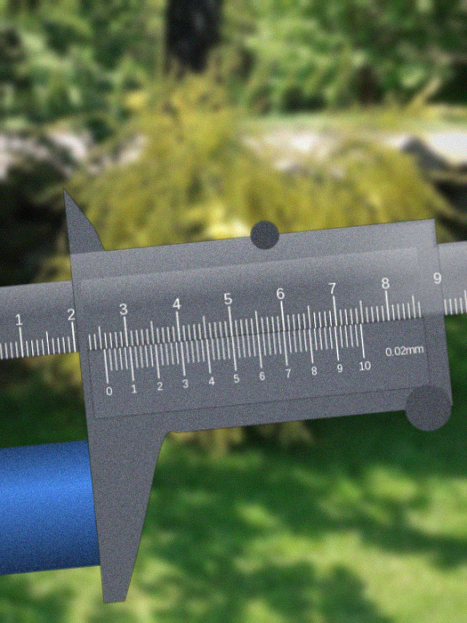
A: mm 25.6
